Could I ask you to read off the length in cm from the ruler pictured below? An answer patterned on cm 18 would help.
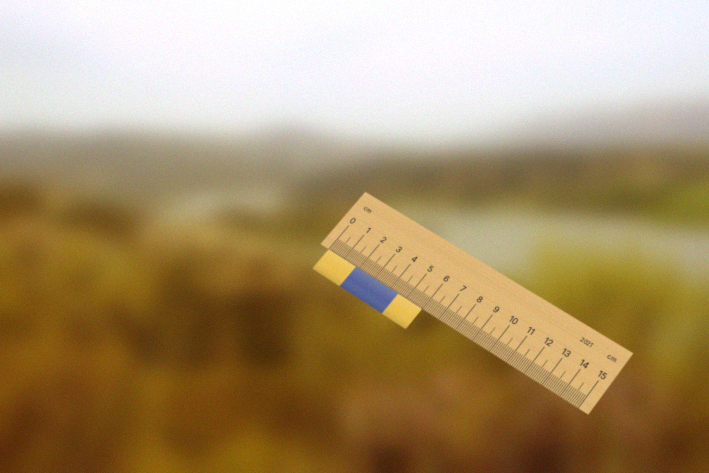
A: cm 6
